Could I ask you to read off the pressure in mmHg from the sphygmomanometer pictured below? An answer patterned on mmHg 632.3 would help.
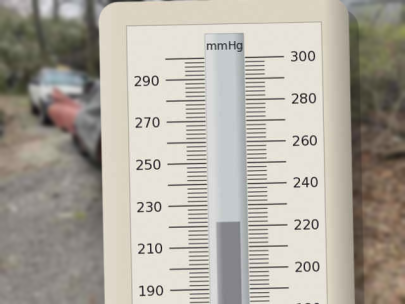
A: mmHg 222
